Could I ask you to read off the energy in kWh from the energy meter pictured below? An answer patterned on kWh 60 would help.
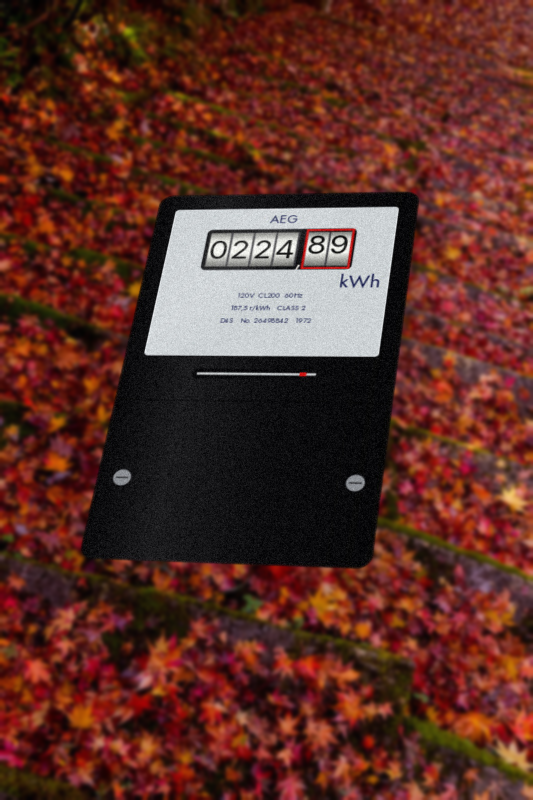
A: kWh 224.89
